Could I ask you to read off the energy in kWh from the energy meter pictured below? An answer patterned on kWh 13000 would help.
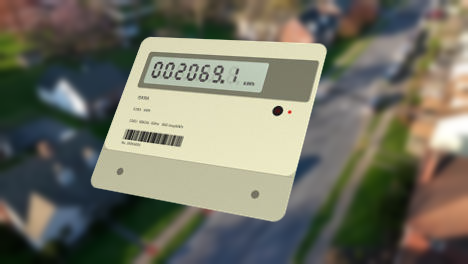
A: kWh 2069.1
